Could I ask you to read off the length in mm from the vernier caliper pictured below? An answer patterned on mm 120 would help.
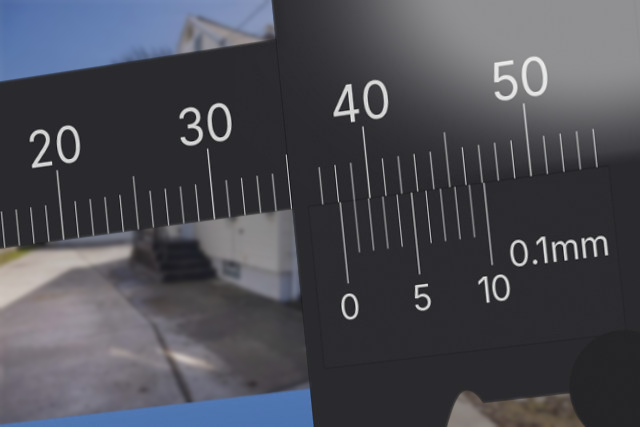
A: mm 38.1
